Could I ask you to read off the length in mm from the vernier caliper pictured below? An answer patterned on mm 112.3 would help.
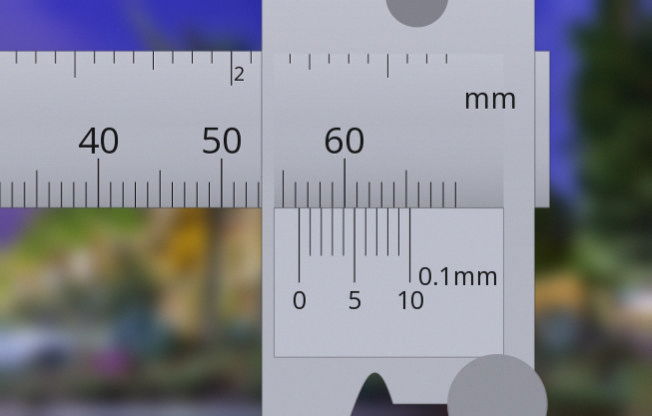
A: mm 56.3
